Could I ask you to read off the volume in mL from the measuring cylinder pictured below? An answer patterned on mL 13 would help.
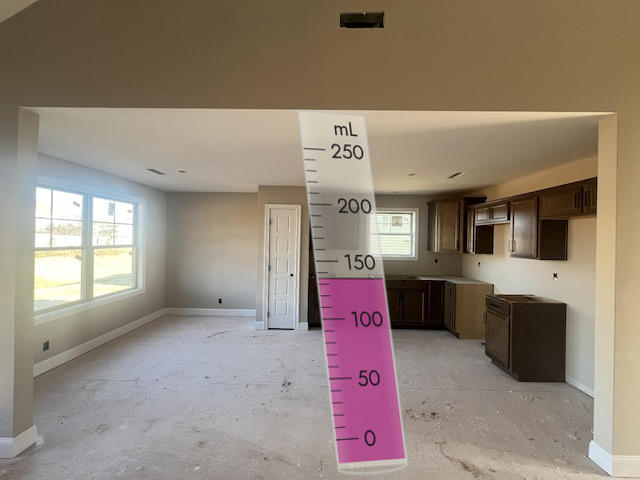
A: mL 135
